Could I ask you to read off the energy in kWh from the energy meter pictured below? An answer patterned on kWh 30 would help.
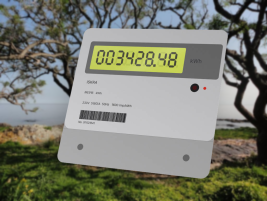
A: kWh 3428.48
